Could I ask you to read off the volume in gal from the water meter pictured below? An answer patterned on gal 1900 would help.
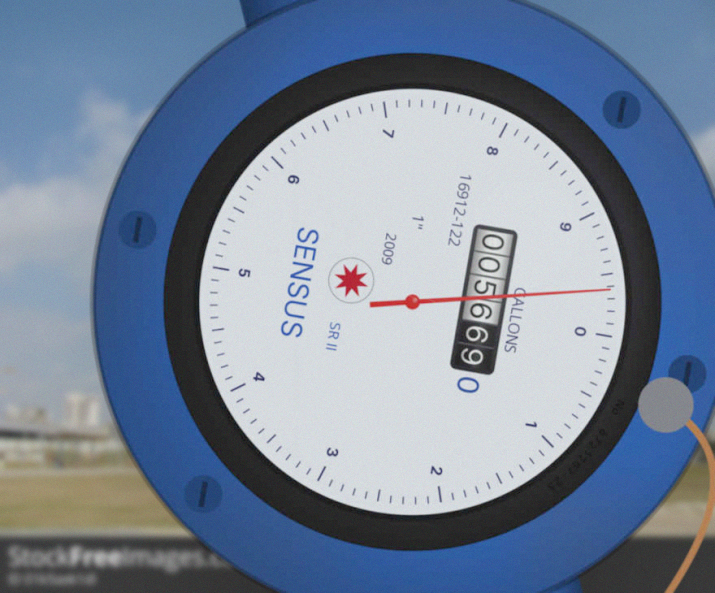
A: gal 56689.6
